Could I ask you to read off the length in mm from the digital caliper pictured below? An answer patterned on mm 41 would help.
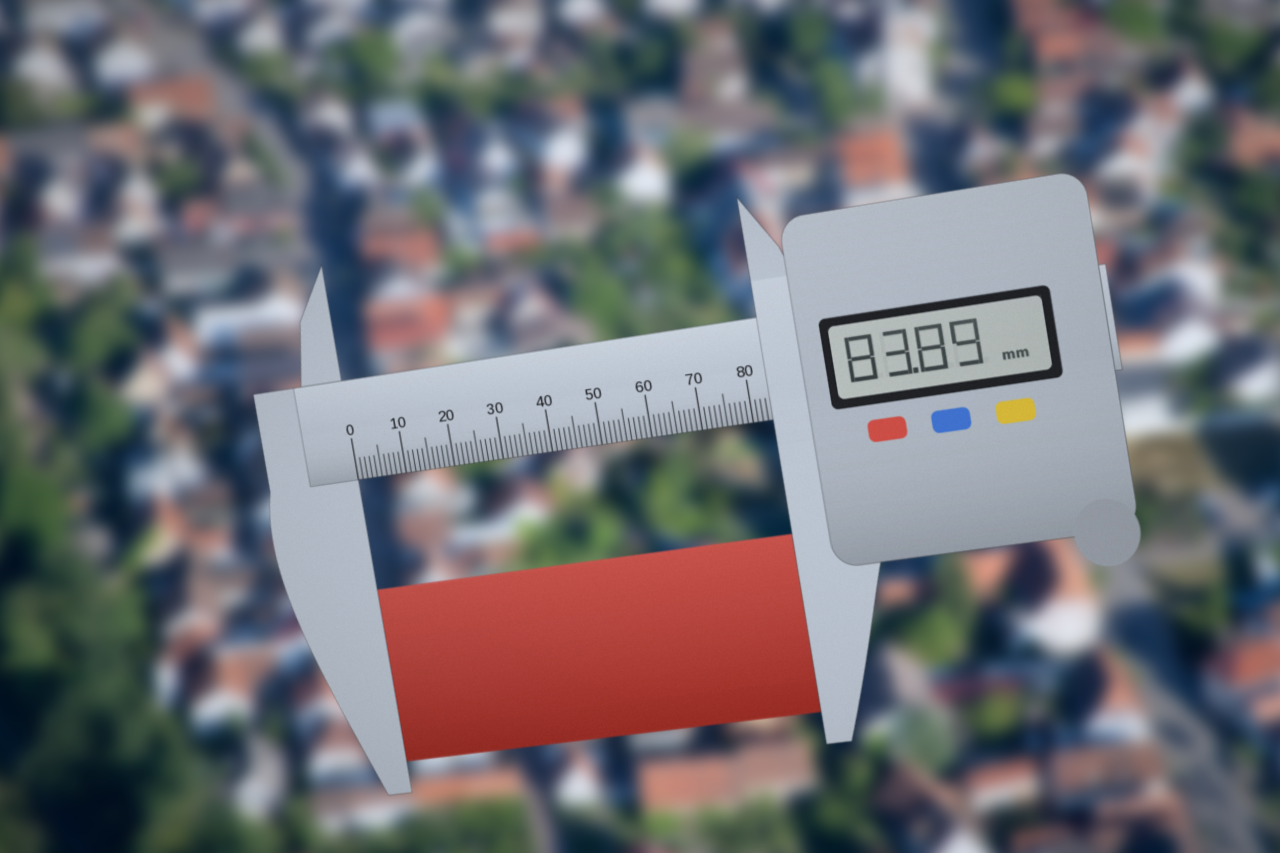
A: mm 83.89
